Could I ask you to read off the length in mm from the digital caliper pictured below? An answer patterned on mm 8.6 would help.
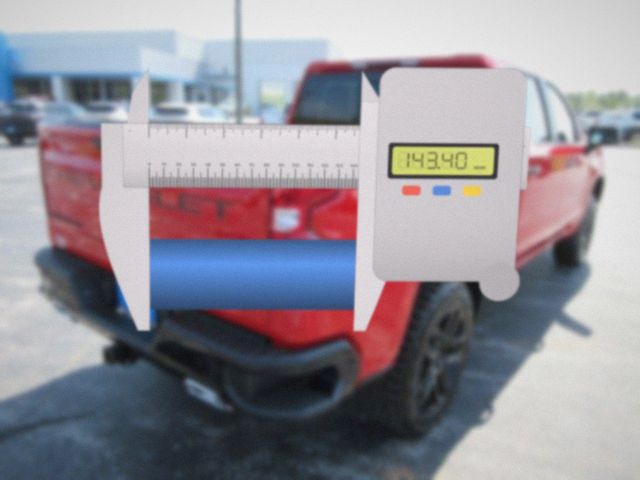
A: mm 143.40
